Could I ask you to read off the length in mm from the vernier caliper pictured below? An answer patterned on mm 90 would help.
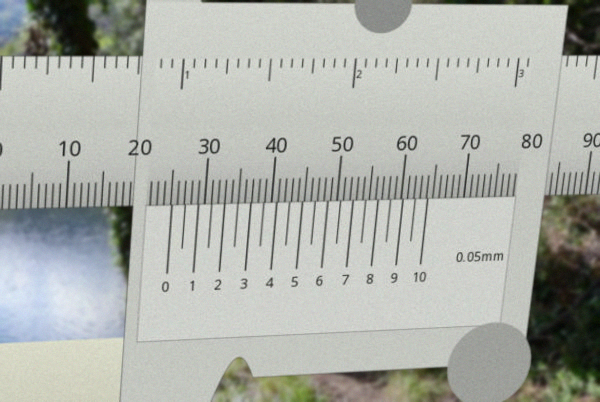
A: mm 25.2
